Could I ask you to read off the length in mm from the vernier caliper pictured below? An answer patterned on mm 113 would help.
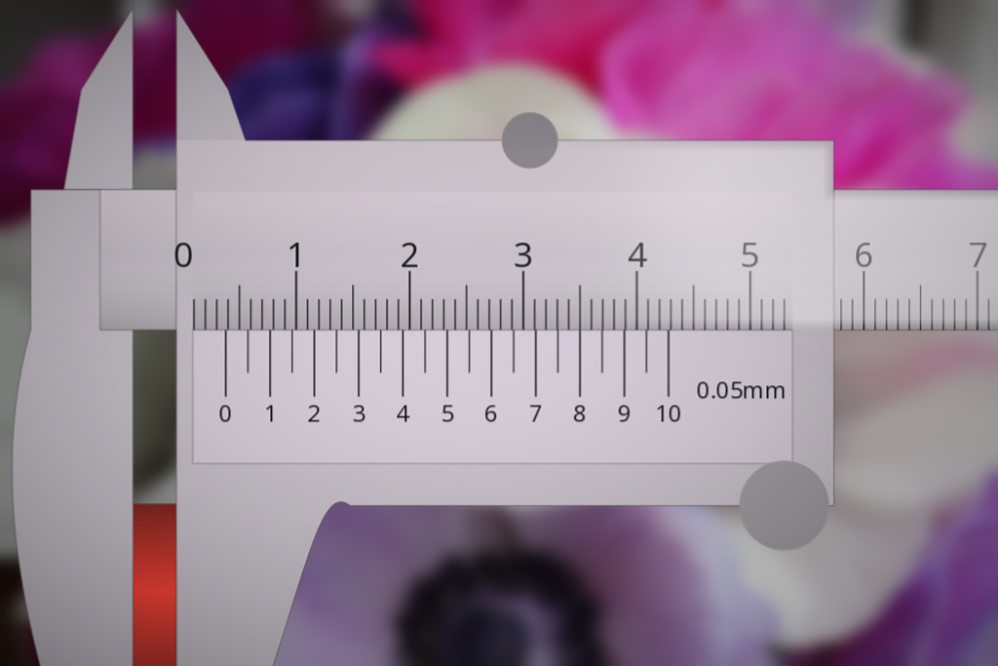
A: mm 3.8
